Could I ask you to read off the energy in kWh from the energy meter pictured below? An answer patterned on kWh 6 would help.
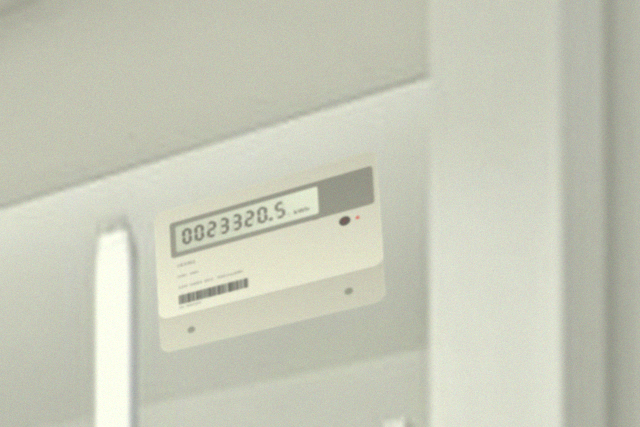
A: kWh 23320.5
